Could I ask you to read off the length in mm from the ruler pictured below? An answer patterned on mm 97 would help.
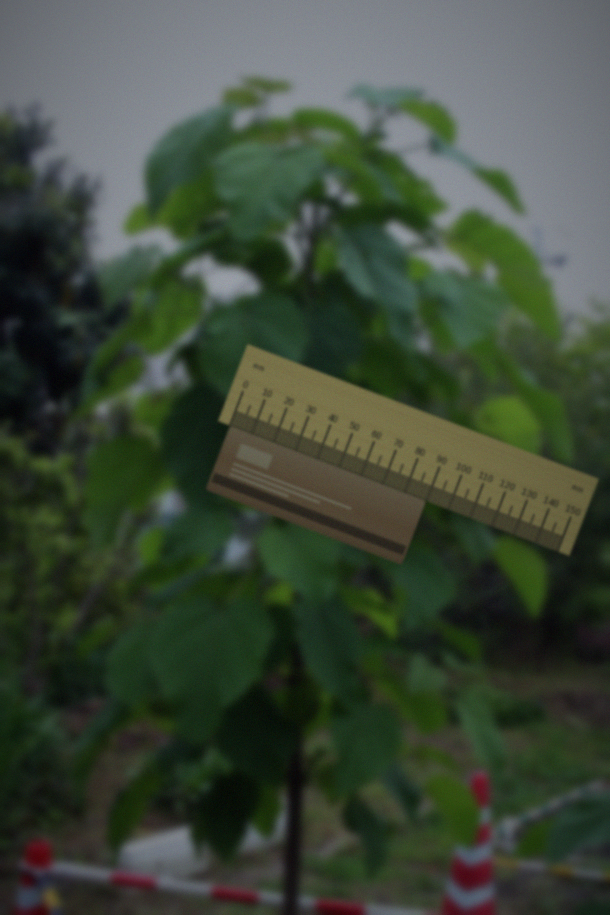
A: mm 90
